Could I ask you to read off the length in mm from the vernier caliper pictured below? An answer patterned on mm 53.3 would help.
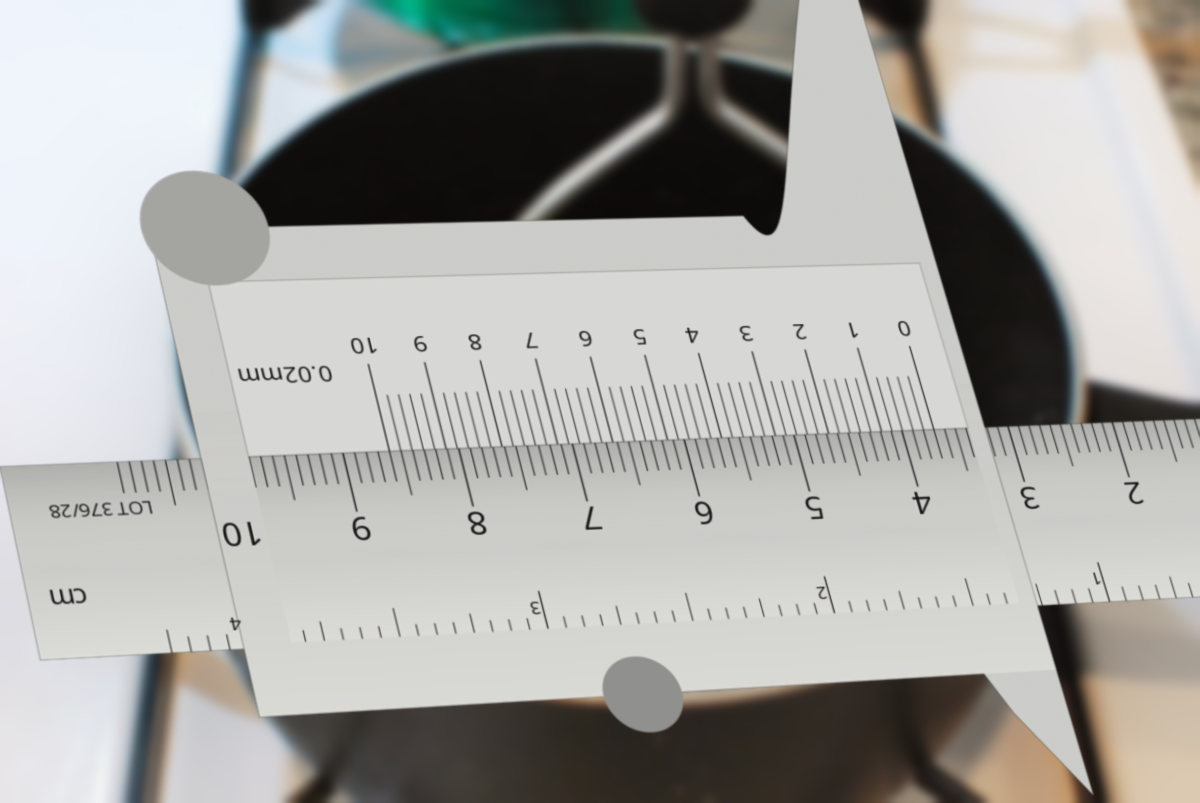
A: mm 37.0
